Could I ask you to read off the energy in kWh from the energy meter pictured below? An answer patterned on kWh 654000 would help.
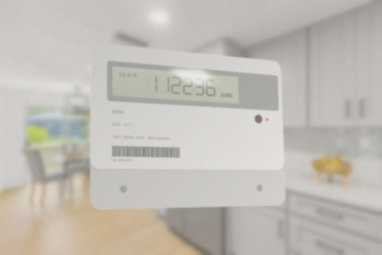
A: kWh 112236
